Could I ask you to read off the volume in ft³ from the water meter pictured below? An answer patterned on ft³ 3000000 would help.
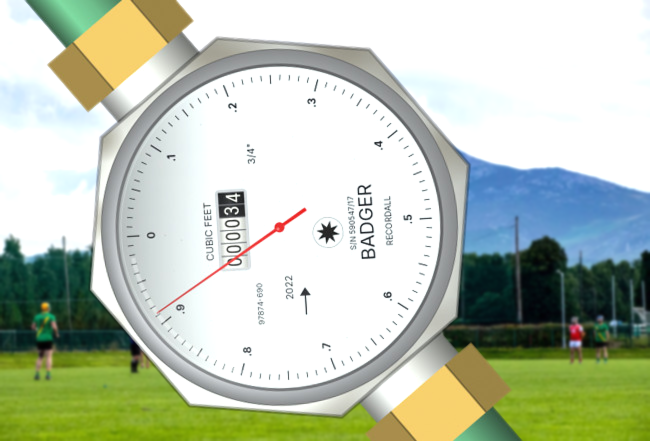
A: ft³ 33.91
